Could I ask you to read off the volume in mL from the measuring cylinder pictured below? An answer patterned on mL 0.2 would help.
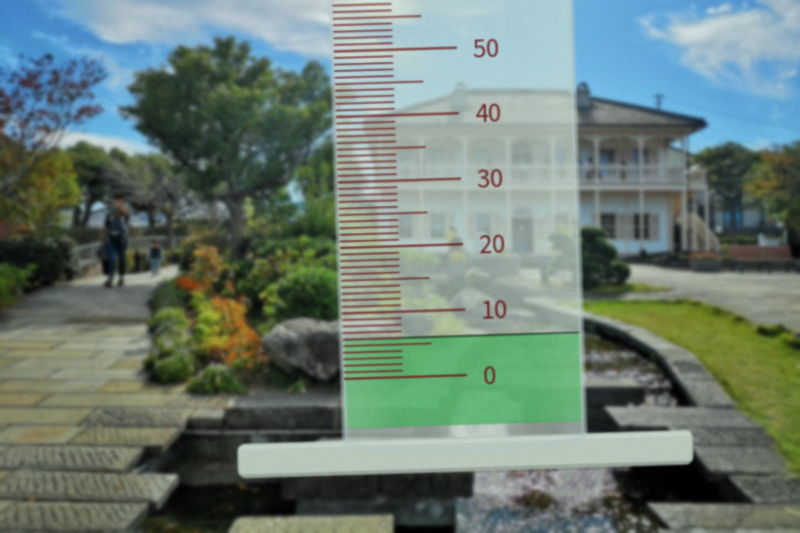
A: mL 6
